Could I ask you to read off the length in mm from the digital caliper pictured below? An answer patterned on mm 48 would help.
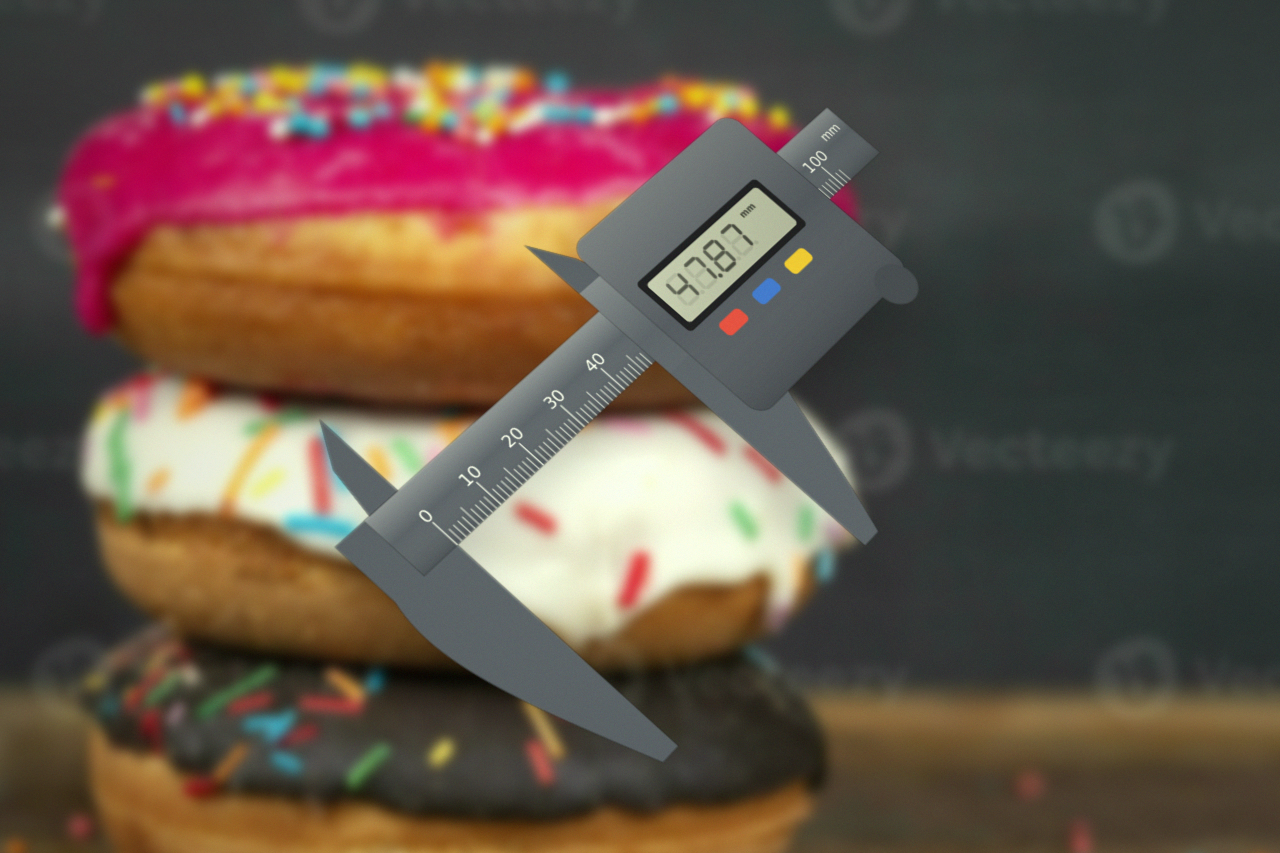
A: mm 47.87
